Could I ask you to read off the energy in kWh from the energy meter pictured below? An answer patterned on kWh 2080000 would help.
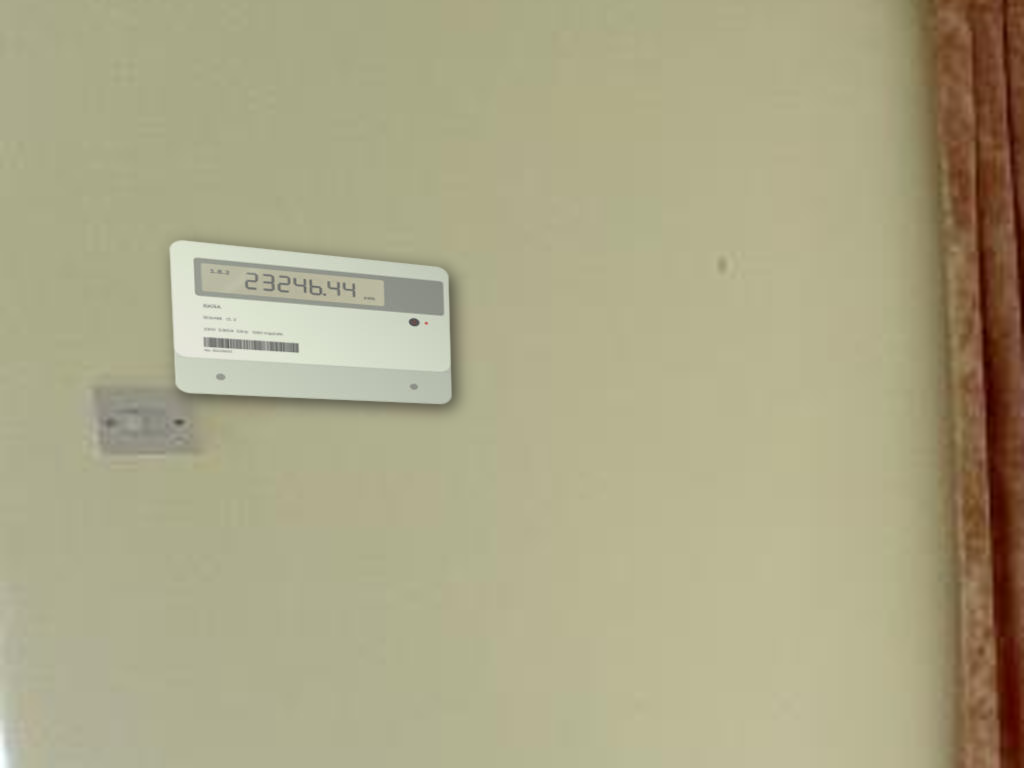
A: kWh 23246.44
